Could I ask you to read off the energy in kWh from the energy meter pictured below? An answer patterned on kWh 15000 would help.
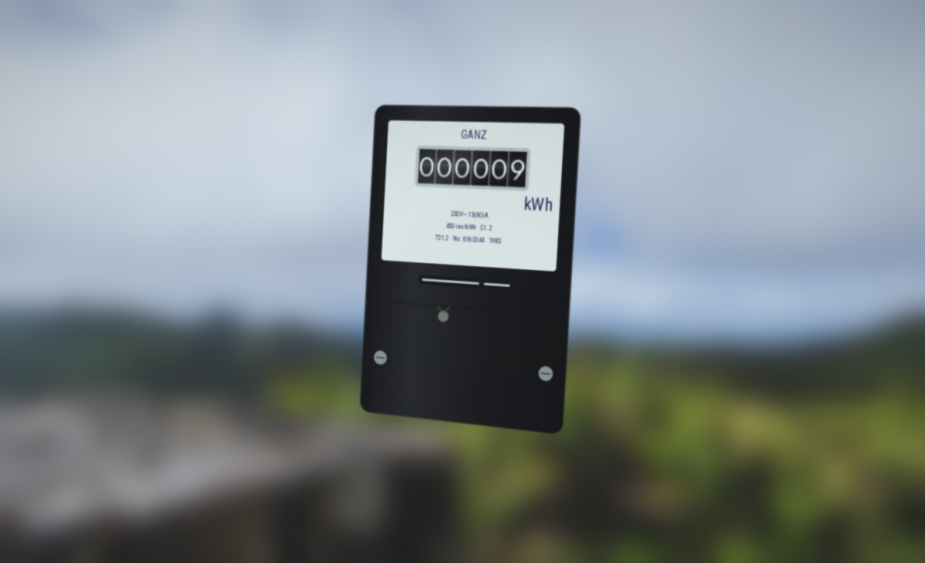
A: kWh 9
